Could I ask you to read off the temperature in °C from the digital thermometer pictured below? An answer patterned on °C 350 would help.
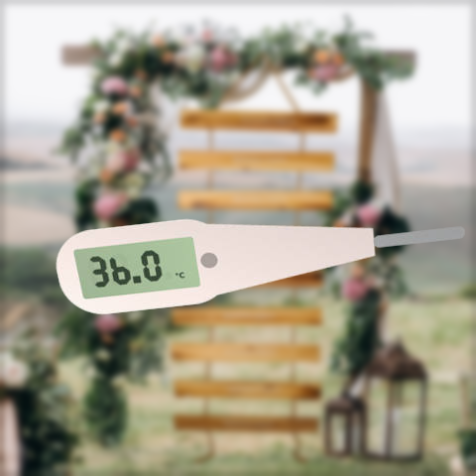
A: °C 36.0
